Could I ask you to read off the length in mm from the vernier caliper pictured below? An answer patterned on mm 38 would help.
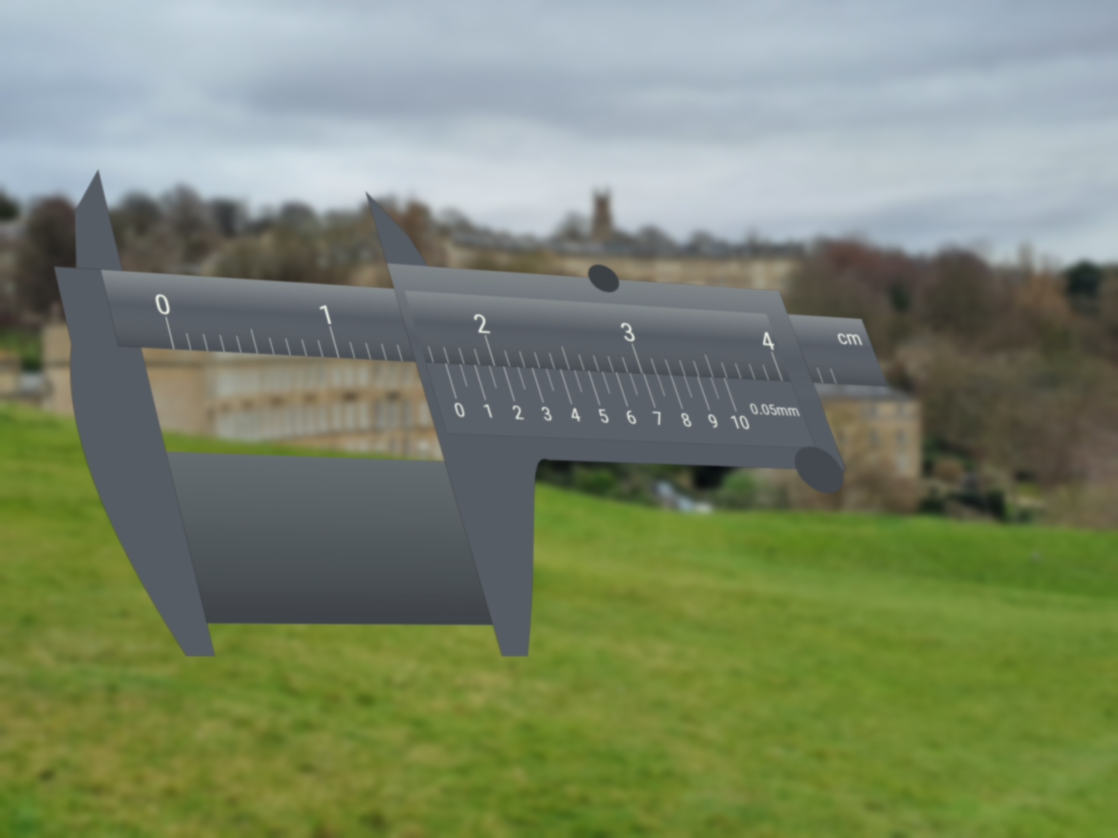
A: mm 16.8
